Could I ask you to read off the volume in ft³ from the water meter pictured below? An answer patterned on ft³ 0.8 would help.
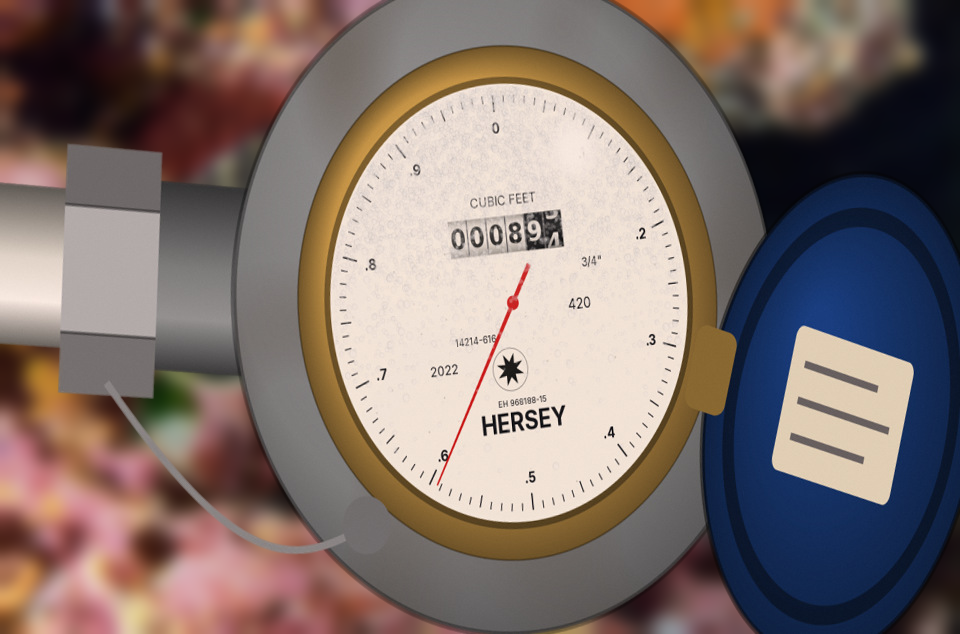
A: ft³ 893.59
